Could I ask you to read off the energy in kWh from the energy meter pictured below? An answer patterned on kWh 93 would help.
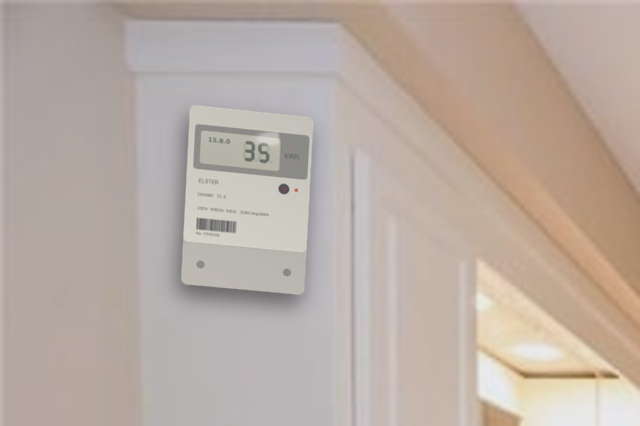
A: kWh 35
